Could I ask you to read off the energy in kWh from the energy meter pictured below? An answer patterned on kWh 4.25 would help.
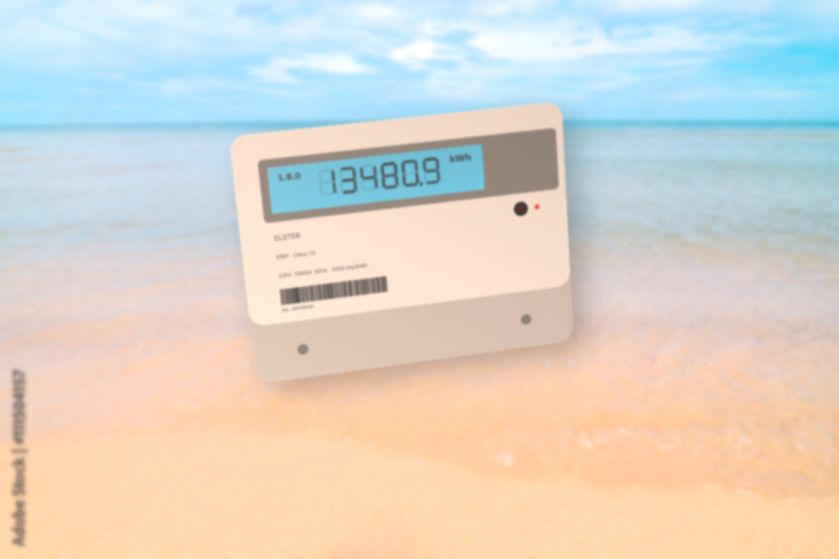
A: kWh 13480.9
